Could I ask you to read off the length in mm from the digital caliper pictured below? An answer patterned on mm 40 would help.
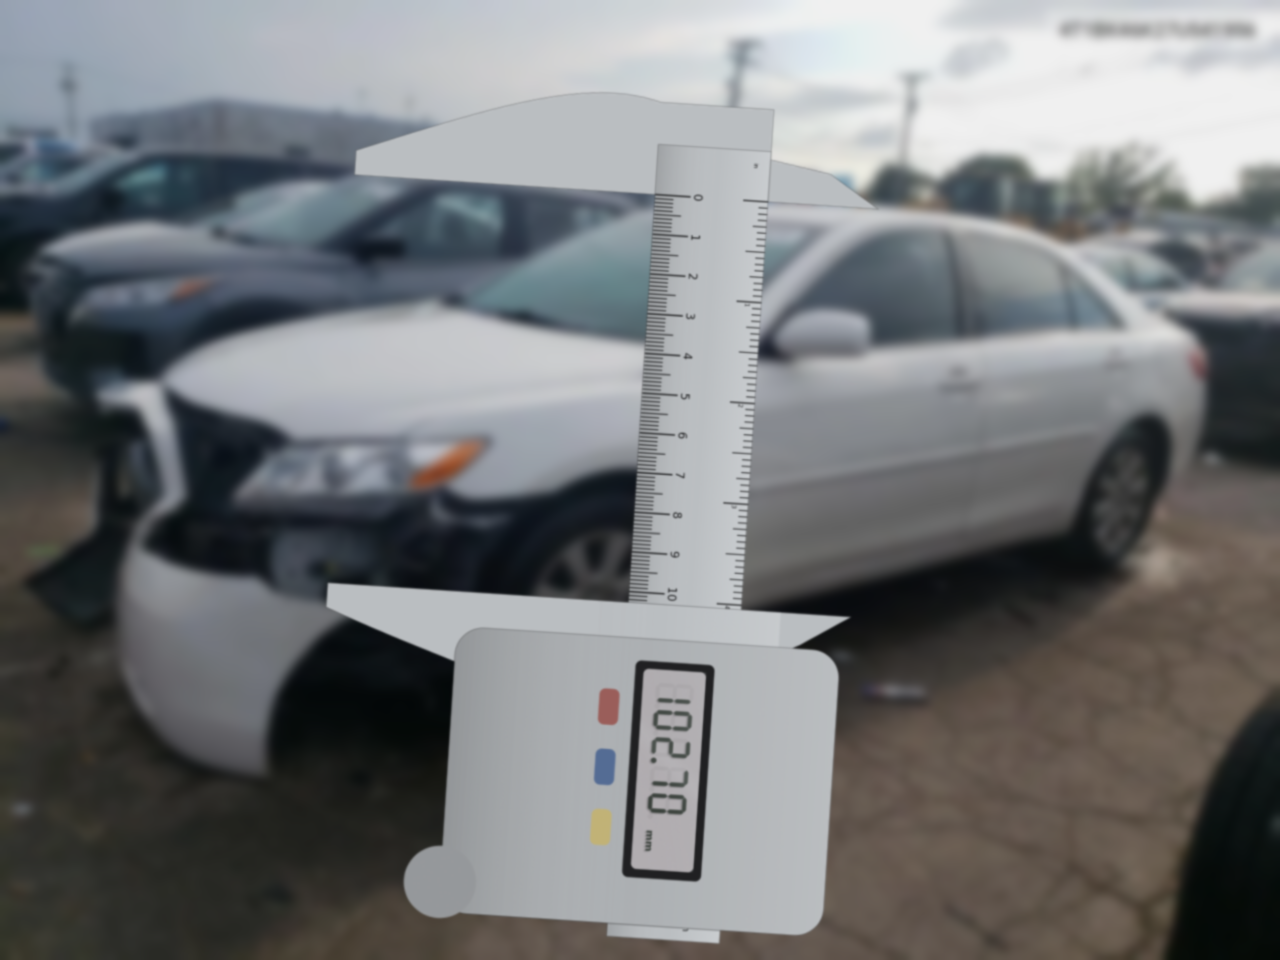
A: mm 102.70
